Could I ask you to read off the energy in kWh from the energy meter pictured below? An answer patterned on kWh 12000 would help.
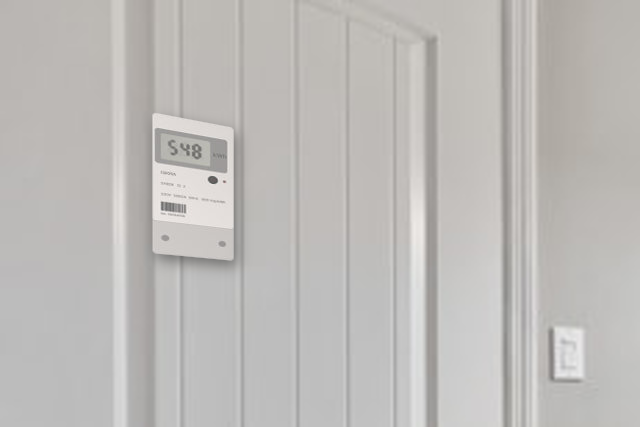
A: kWh 548
